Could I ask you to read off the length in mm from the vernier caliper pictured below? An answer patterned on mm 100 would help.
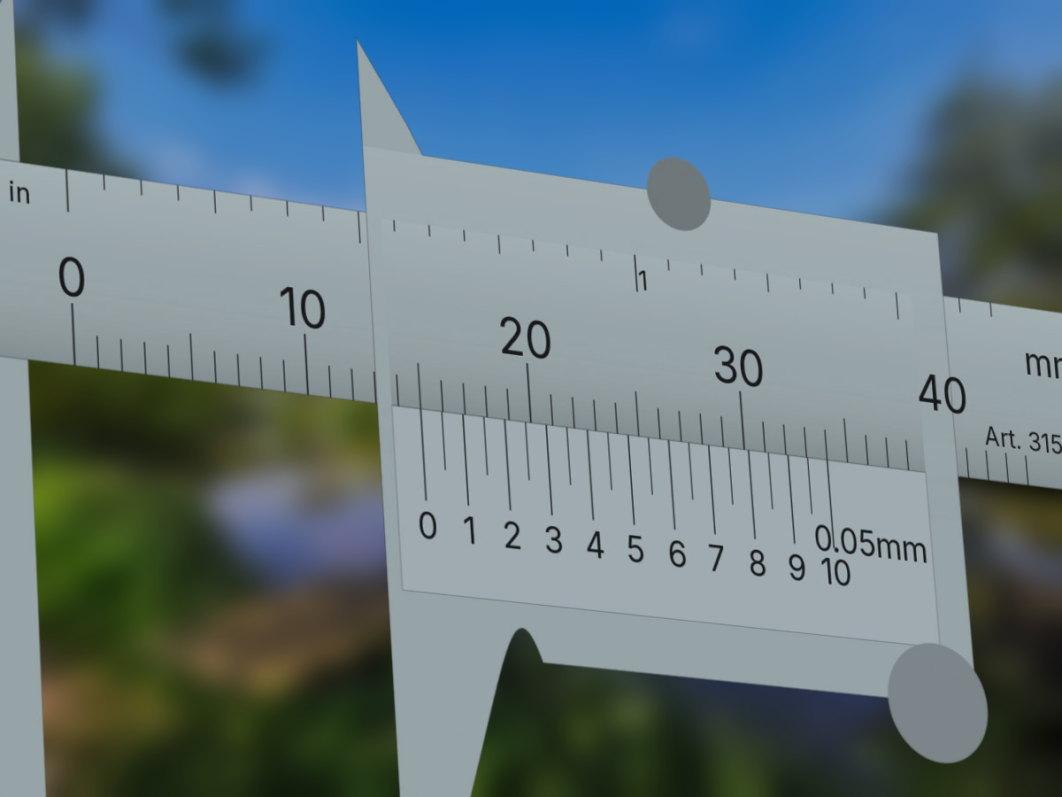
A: mm 15.0
